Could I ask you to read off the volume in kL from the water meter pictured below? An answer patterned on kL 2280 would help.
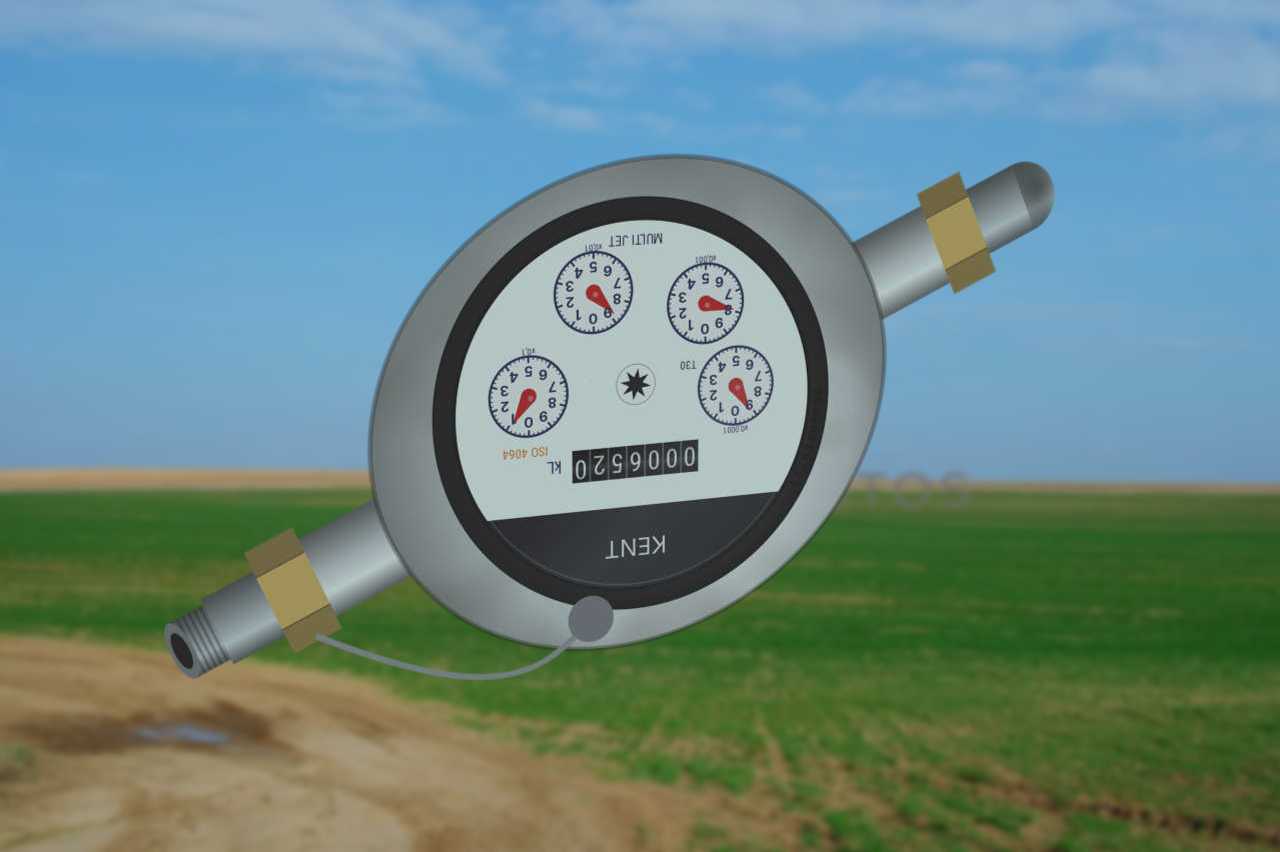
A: kL 6520.0879
